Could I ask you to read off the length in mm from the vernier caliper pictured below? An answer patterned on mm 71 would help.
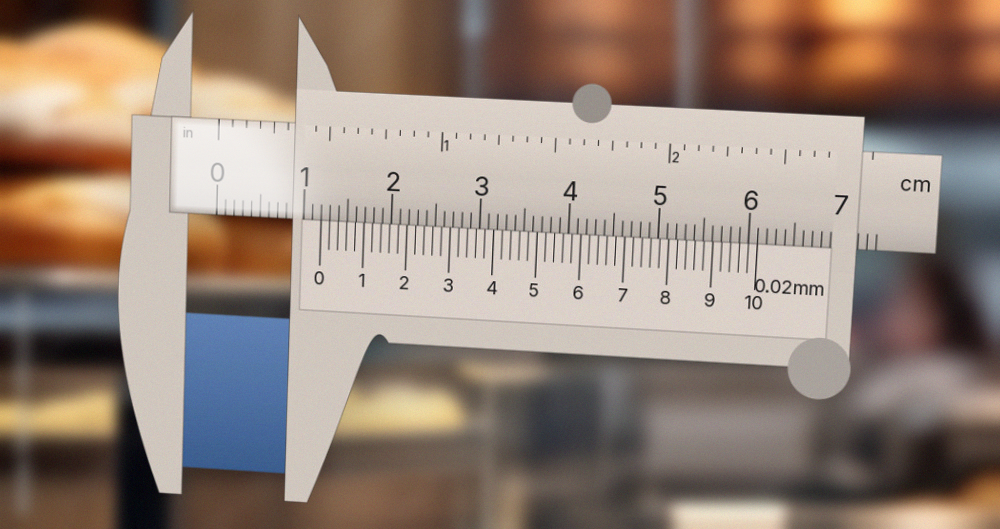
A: mm 12.0
